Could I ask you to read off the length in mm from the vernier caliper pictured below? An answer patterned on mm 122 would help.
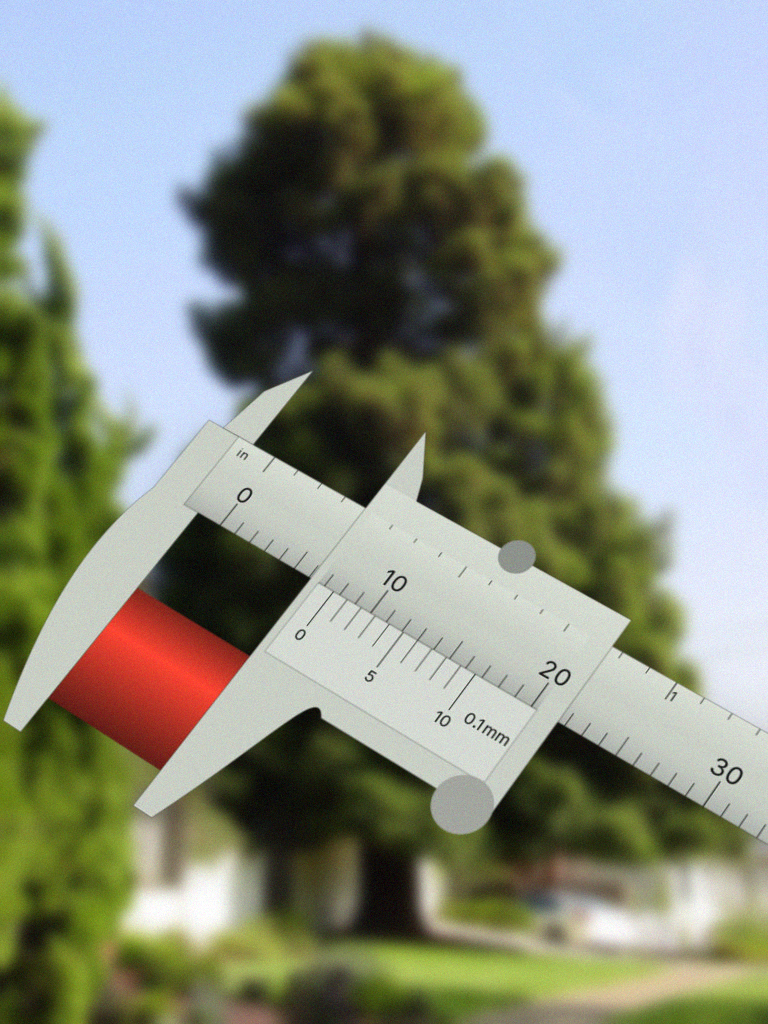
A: mm 7.6
